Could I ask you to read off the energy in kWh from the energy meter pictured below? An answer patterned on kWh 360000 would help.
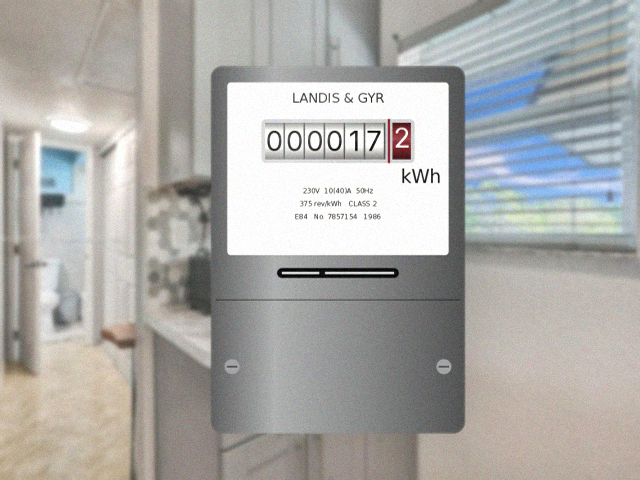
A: kWh 17.2
